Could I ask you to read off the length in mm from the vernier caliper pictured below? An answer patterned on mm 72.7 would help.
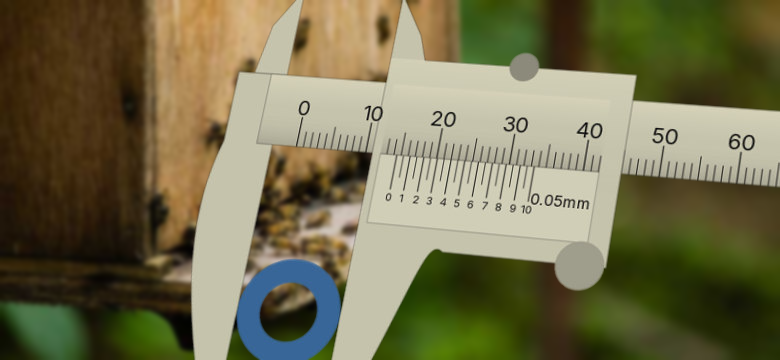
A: mm 14.4
